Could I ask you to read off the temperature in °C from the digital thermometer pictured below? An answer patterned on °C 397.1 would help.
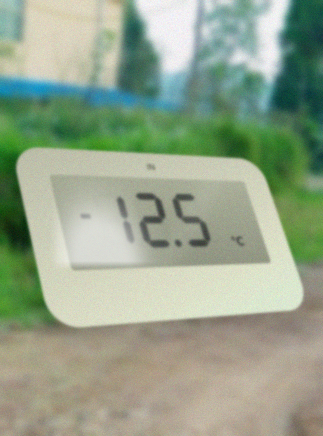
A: °C -12.5
